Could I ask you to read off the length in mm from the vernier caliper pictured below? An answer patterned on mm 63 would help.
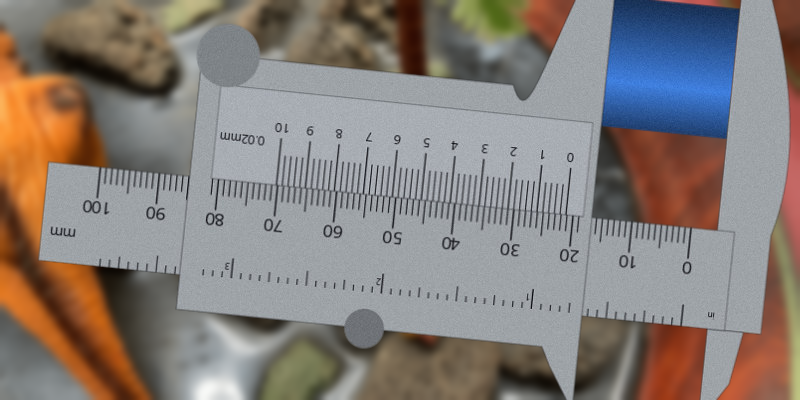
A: mm 21.2
